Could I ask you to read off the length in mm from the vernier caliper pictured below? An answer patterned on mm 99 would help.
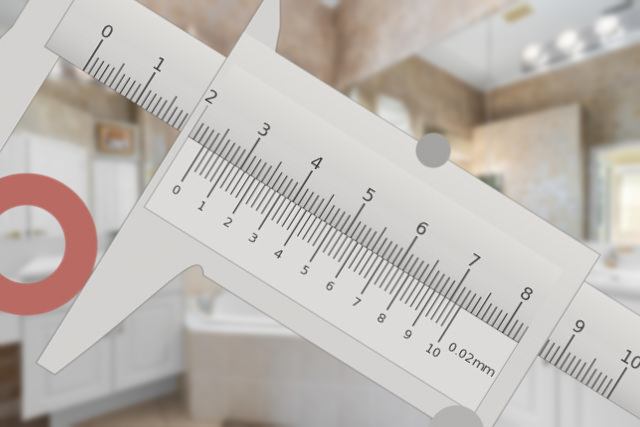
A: mm 23.0
